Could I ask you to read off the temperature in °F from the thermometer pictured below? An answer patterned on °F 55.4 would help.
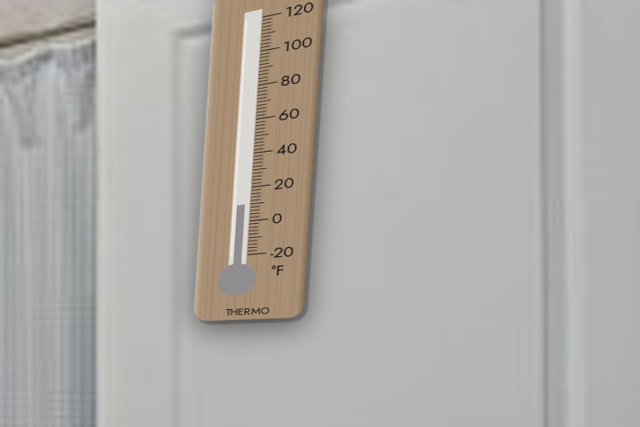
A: °F 10
